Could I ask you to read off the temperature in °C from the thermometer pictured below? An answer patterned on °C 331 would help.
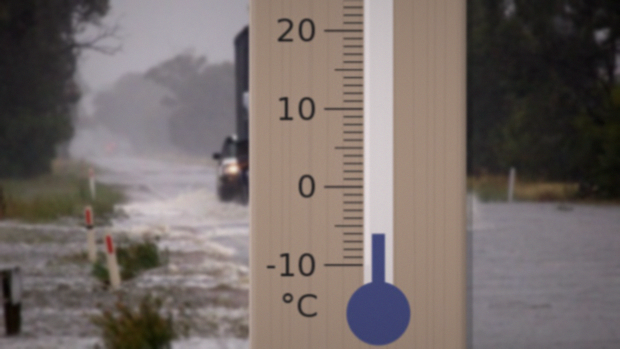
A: °C -6
